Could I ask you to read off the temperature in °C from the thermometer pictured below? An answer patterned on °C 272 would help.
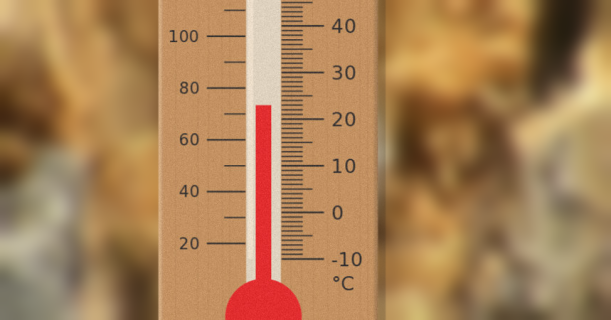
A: °C 23
